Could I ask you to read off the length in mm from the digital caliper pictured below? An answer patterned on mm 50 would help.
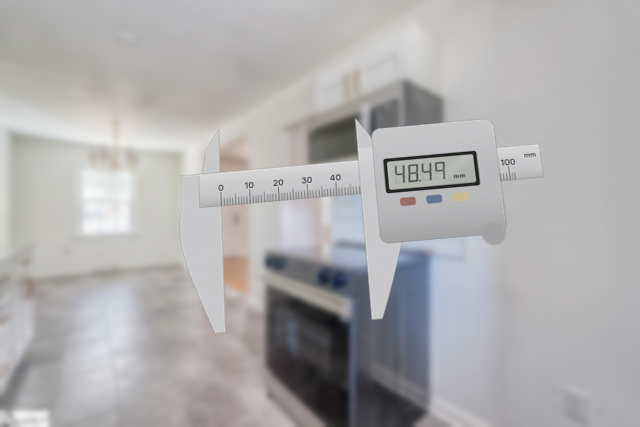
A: mm 48.49
